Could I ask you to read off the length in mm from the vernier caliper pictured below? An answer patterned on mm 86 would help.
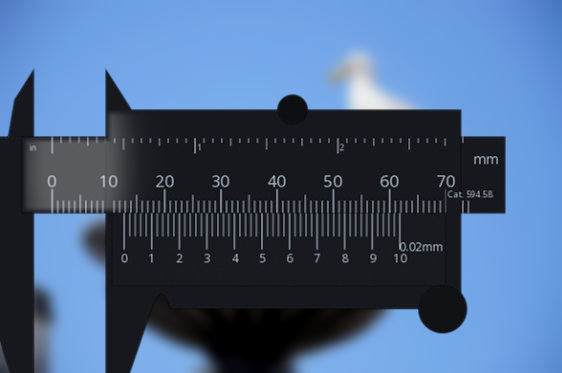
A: mm 12.8
